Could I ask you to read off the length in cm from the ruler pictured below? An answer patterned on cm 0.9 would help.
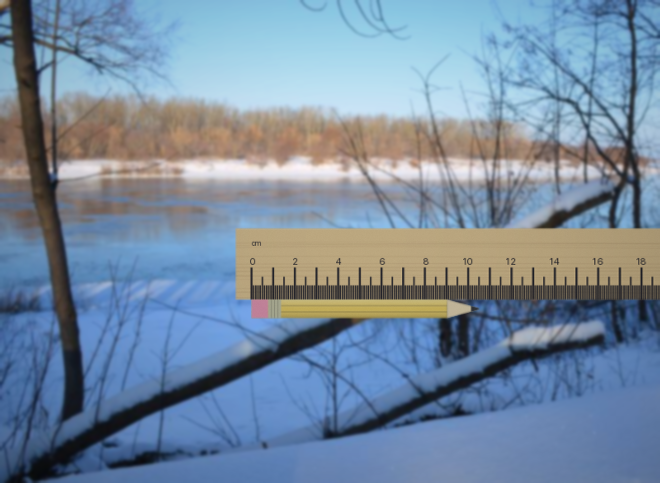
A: cm 10.5
